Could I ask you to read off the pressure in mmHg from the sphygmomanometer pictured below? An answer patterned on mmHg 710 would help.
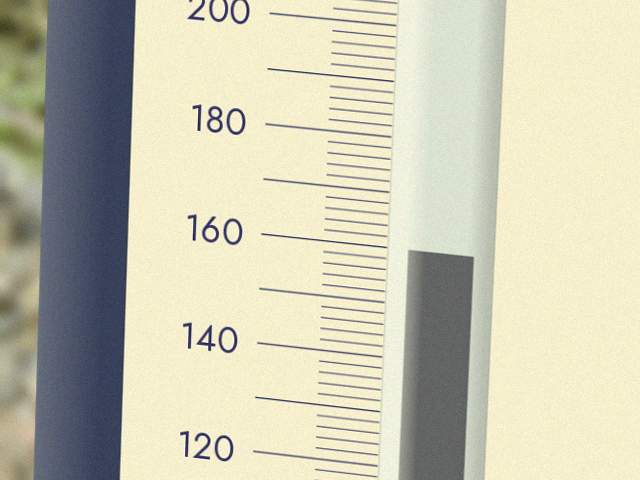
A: mmHg 160
